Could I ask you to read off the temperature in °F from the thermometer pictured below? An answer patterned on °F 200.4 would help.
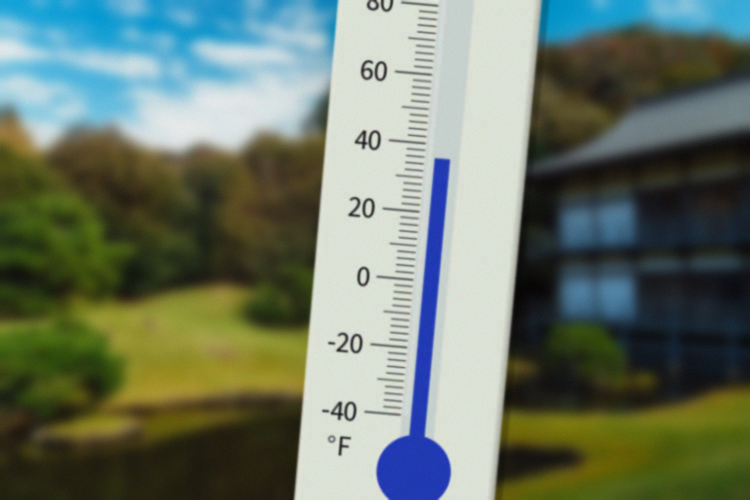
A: °F 36
